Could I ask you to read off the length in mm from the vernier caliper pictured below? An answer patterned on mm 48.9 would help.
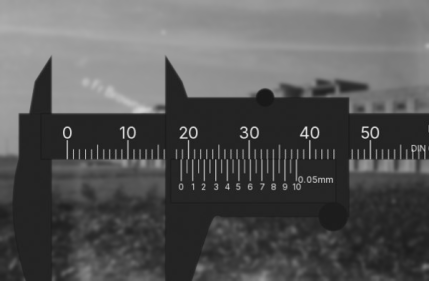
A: mm 18.8
